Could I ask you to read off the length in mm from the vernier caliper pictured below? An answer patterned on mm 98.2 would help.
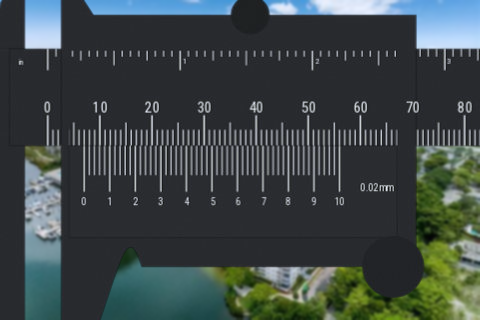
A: mm 7.0
